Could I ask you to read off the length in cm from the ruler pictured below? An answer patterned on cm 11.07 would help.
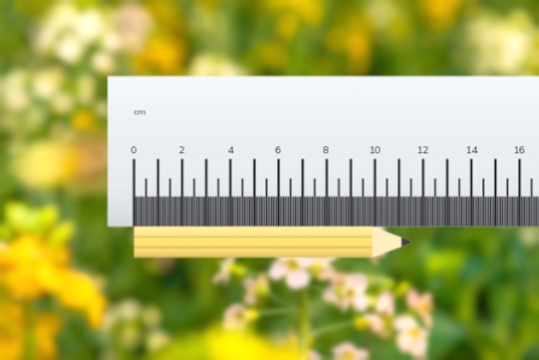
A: cm 11.5
